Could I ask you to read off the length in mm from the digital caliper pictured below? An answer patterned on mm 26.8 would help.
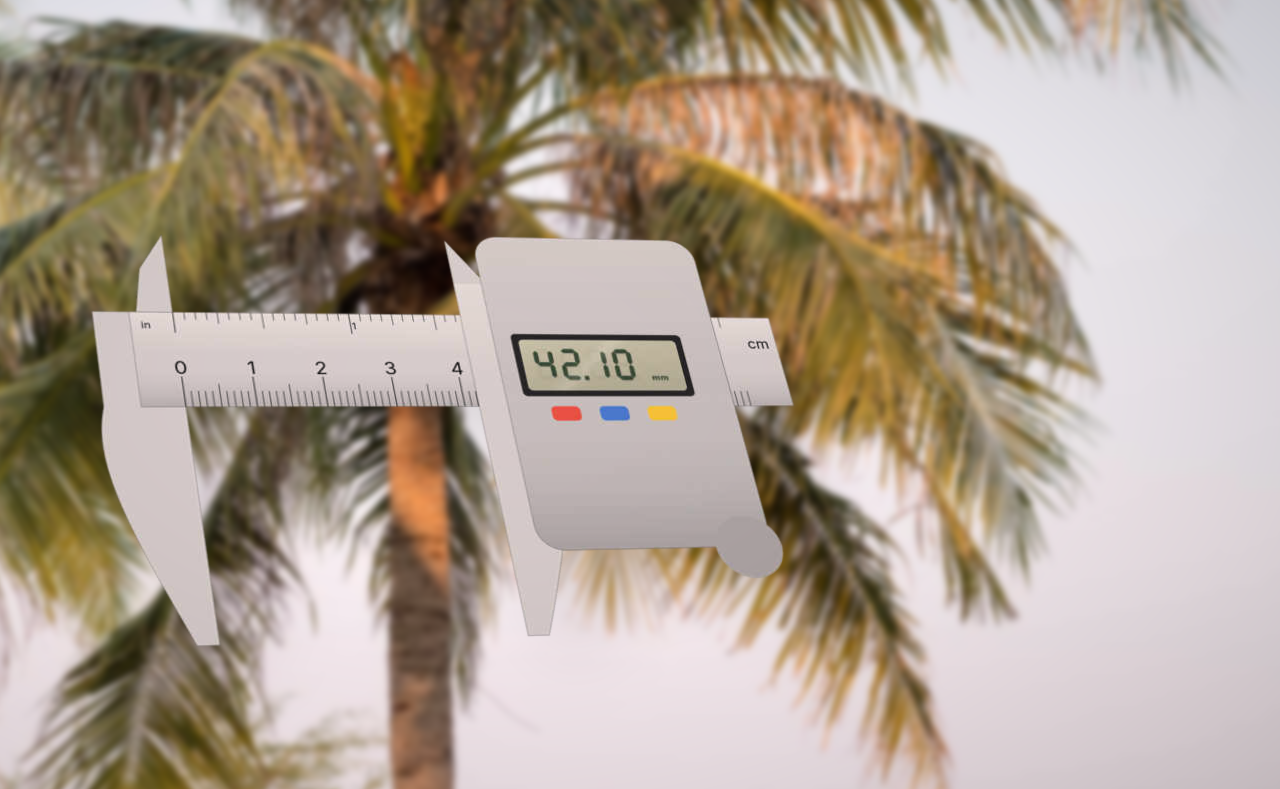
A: mm 42.10
